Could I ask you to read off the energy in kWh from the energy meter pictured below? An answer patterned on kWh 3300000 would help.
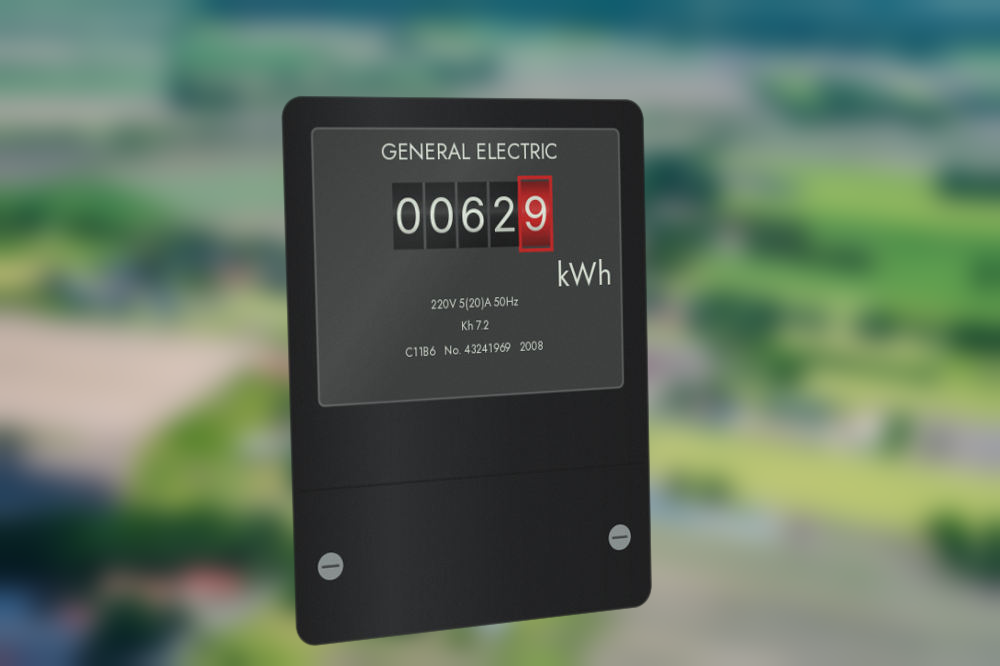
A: kWh 62.9
